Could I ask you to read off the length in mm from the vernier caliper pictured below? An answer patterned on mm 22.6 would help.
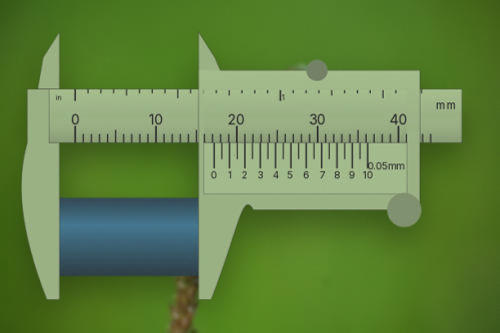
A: mm 17.2
